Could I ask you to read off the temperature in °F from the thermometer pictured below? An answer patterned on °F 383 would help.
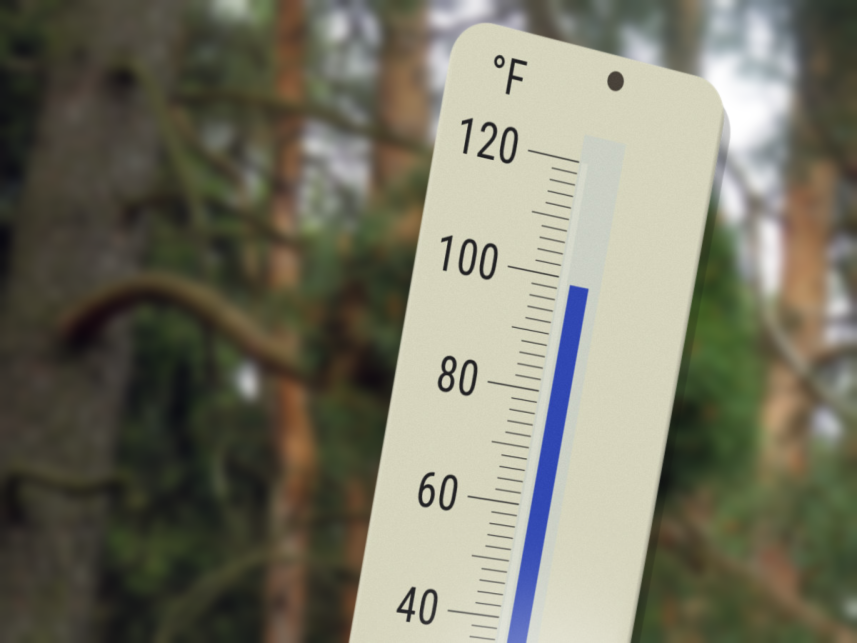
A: °F 99
